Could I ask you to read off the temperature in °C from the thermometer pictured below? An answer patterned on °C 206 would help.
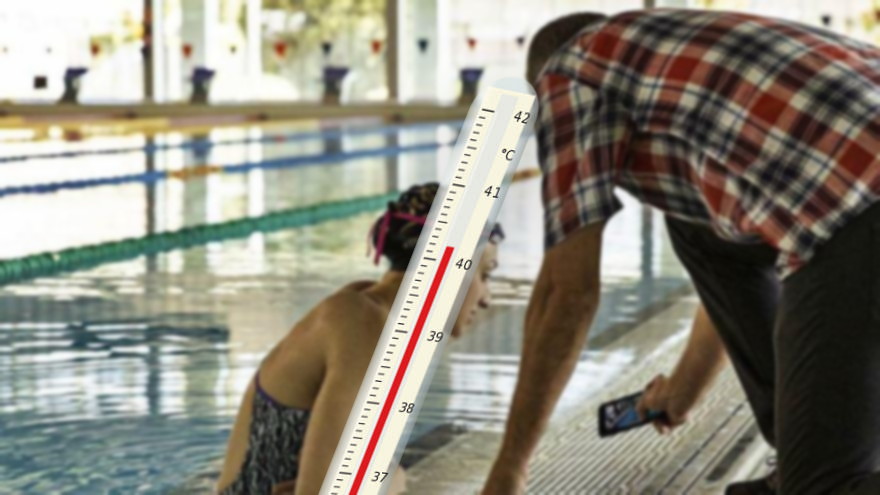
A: °C 40.2
